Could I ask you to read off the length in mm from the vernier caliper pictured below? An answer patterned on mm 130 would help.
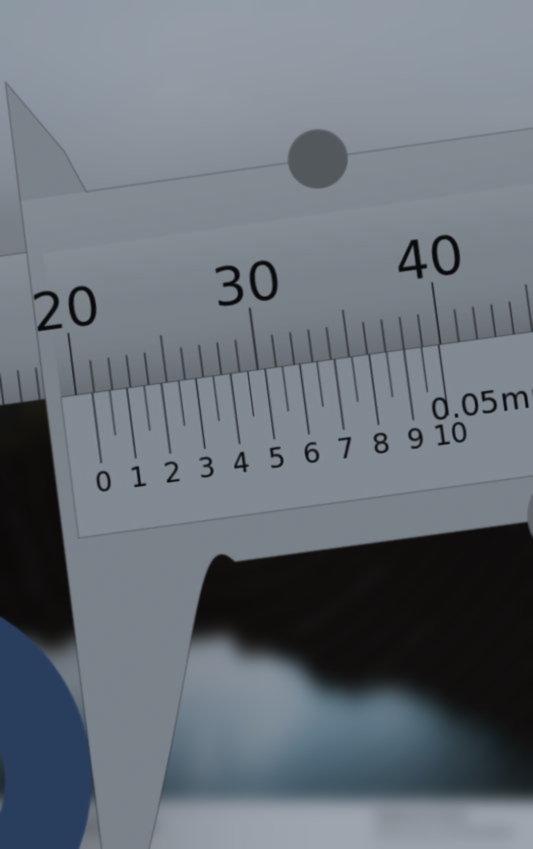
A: mm 20.9
